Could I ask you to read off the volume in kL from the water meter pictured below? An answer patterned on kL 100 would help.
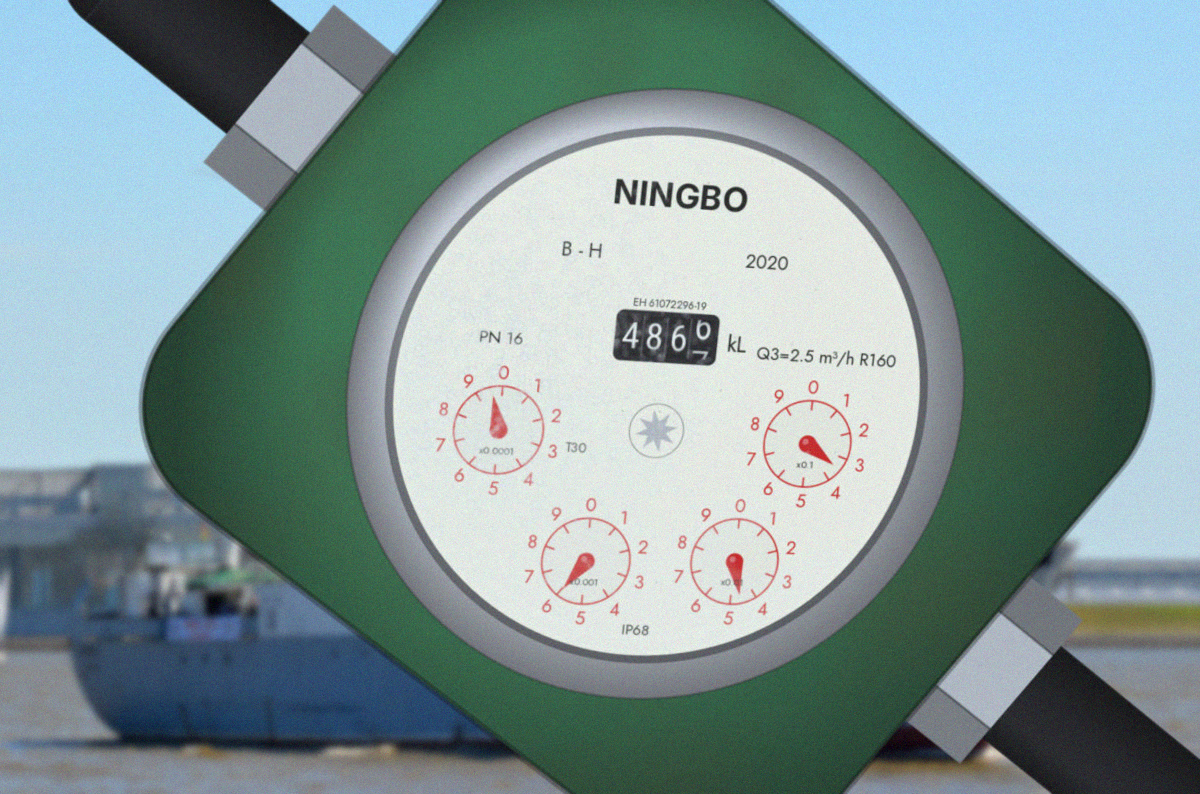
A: kL 4866.3459
